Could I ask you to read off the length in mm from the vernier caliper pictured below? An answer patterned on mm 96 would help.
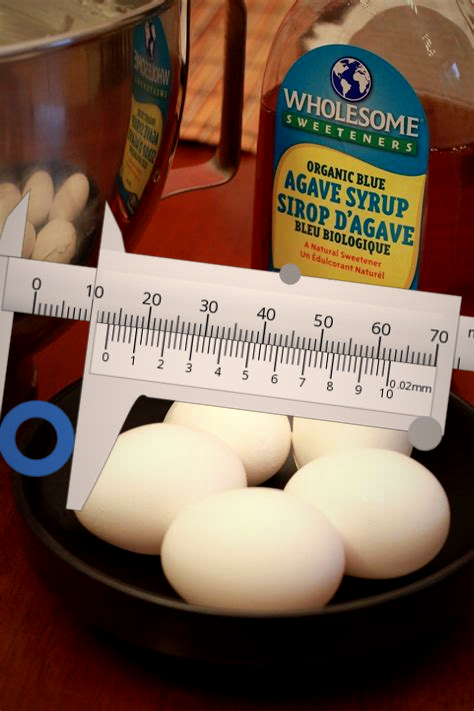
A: mm 13.2
